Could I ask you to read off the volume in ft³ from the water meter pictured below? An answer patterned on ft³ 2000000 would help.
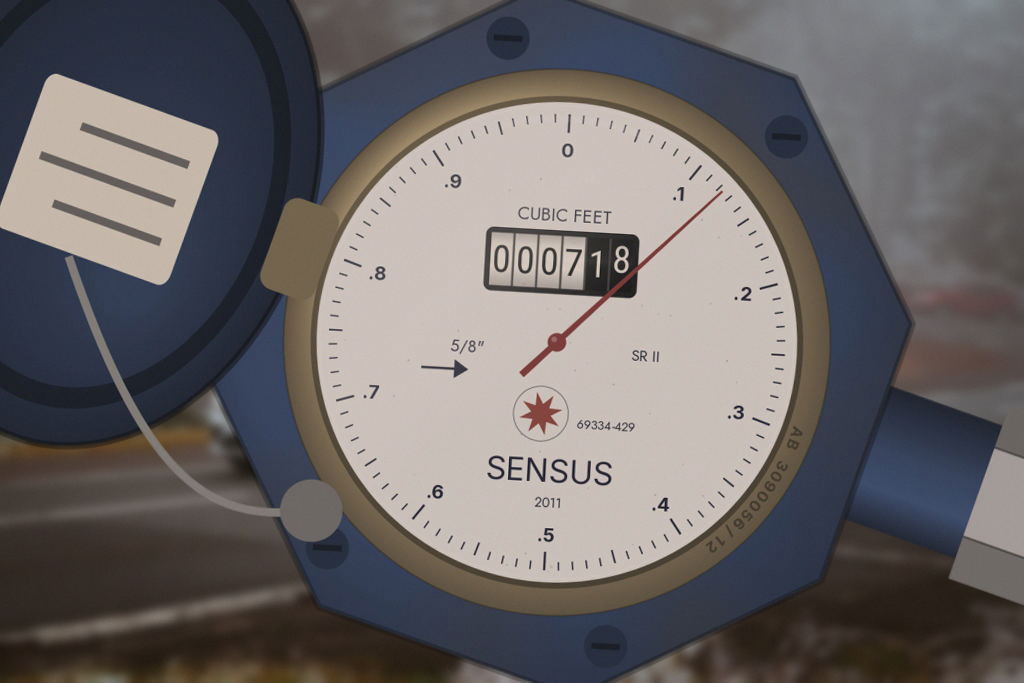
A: ft³ 718.12
